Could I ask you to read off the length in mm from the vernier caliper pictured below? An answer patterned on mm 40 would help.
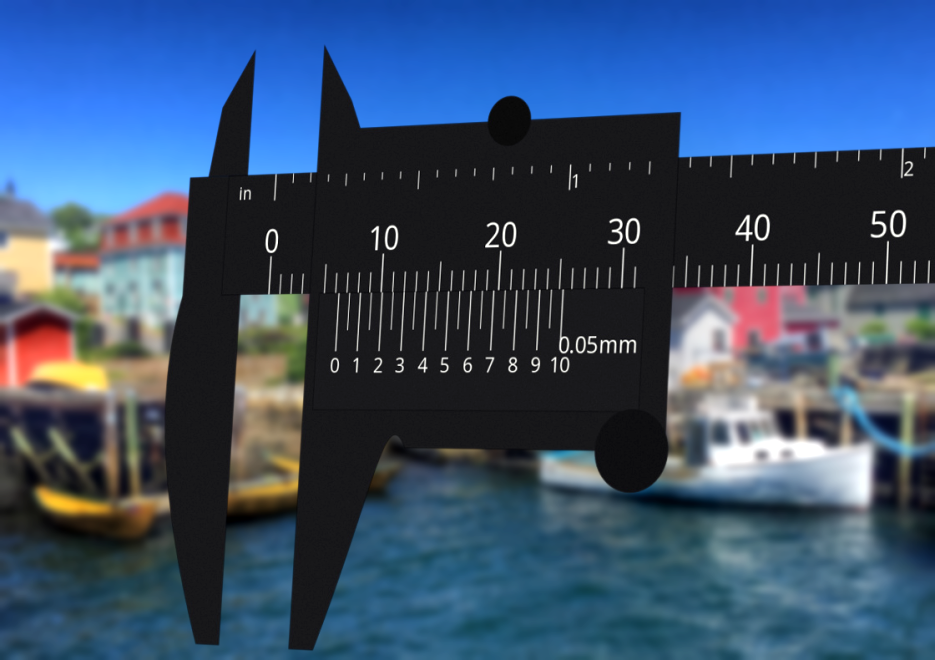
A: mm 6.3
